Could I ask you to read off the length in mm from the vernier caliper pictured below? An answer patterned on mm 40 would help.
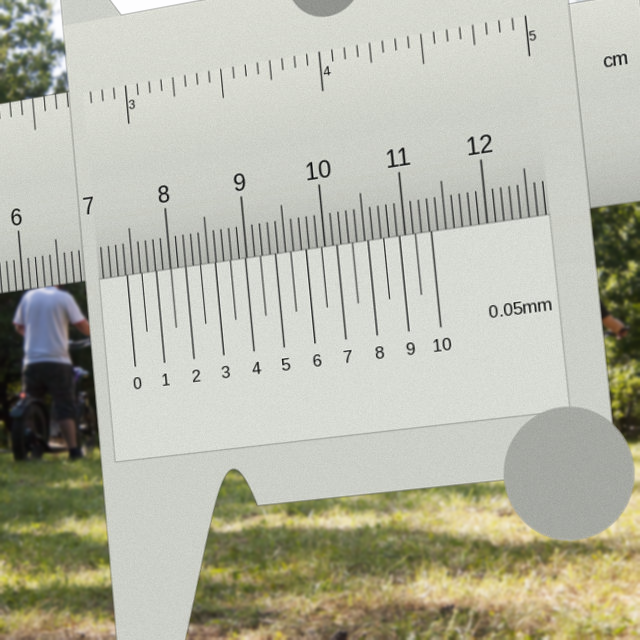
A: mm 74.2
